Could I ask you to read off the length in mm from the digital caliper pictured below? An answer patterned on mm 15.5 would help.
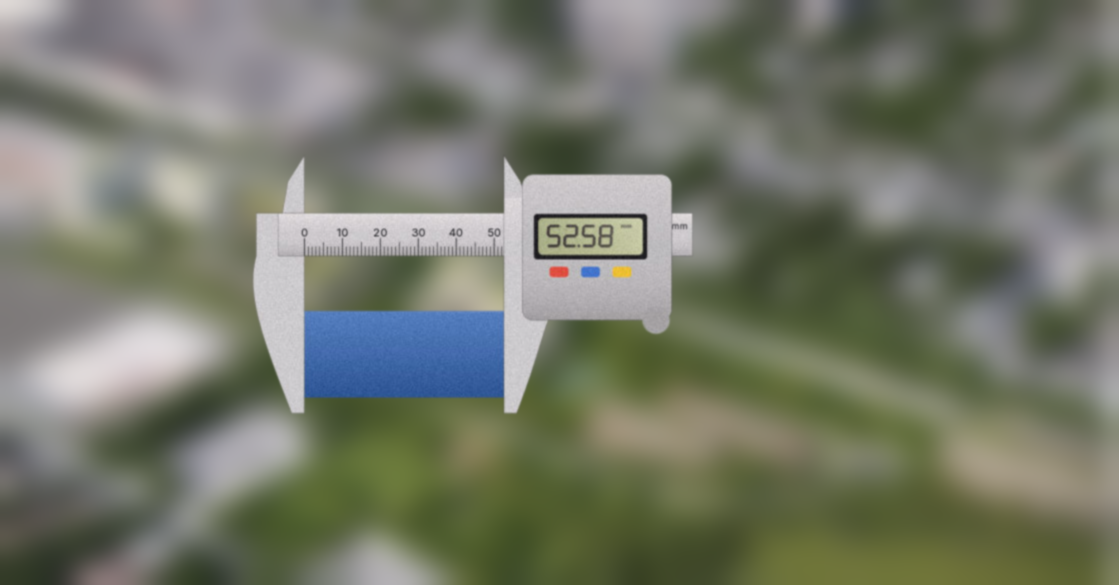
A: mm 52.58
